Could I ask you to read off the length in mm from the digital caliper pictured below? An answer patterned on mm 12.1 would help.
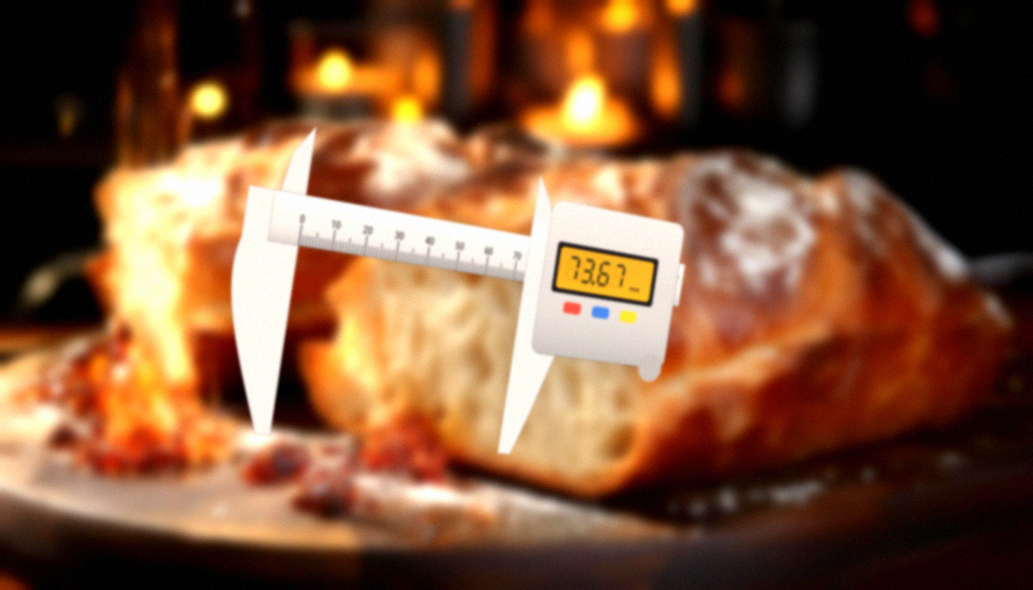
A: mm 73.67
